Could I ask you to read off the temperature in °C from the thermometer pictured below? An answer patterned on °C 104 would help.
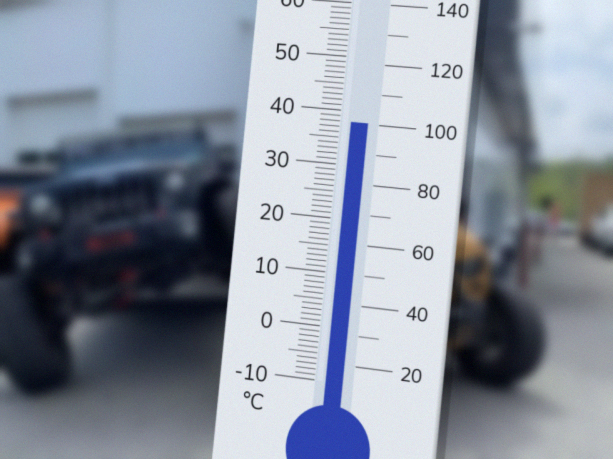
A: °C 38
